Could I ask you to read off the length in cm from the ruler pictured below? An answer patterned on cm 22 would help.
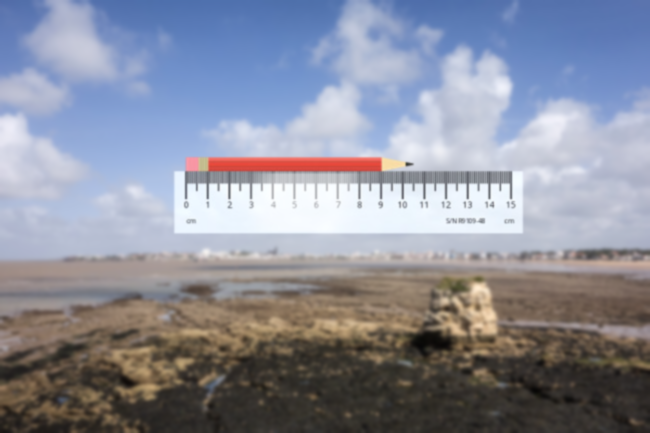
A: cm 10.5
